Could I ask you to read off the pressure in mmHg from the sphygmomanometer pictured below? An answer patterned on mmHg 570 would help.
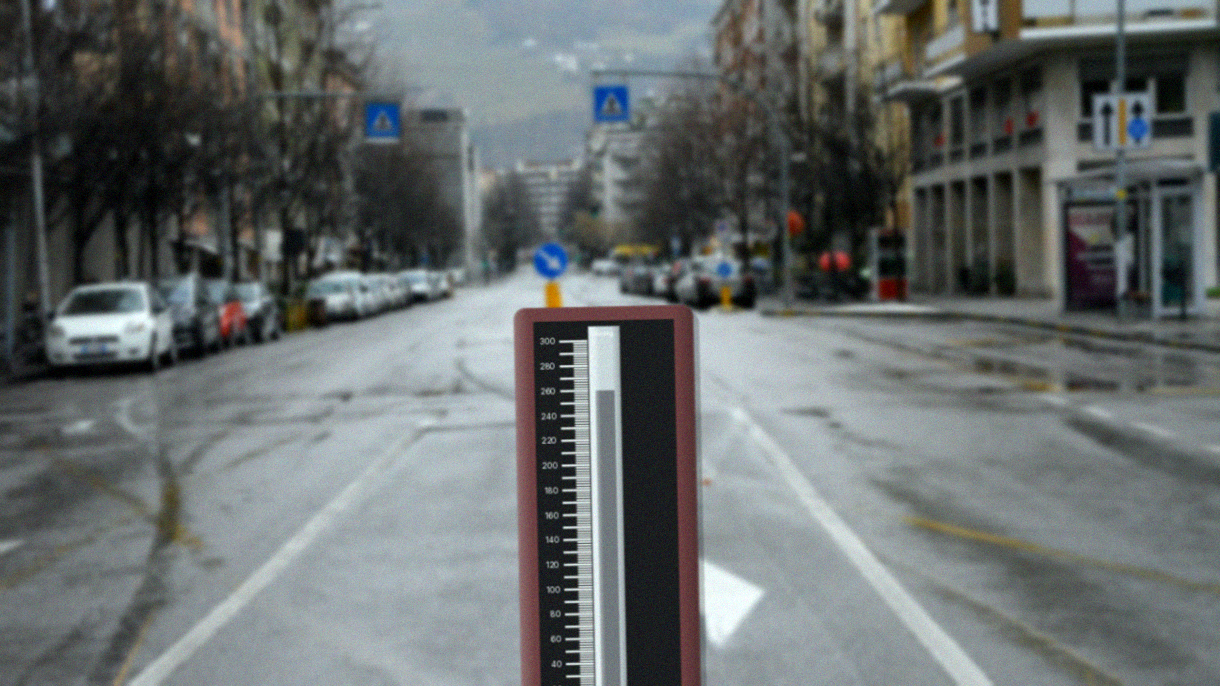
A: mmHg 260
